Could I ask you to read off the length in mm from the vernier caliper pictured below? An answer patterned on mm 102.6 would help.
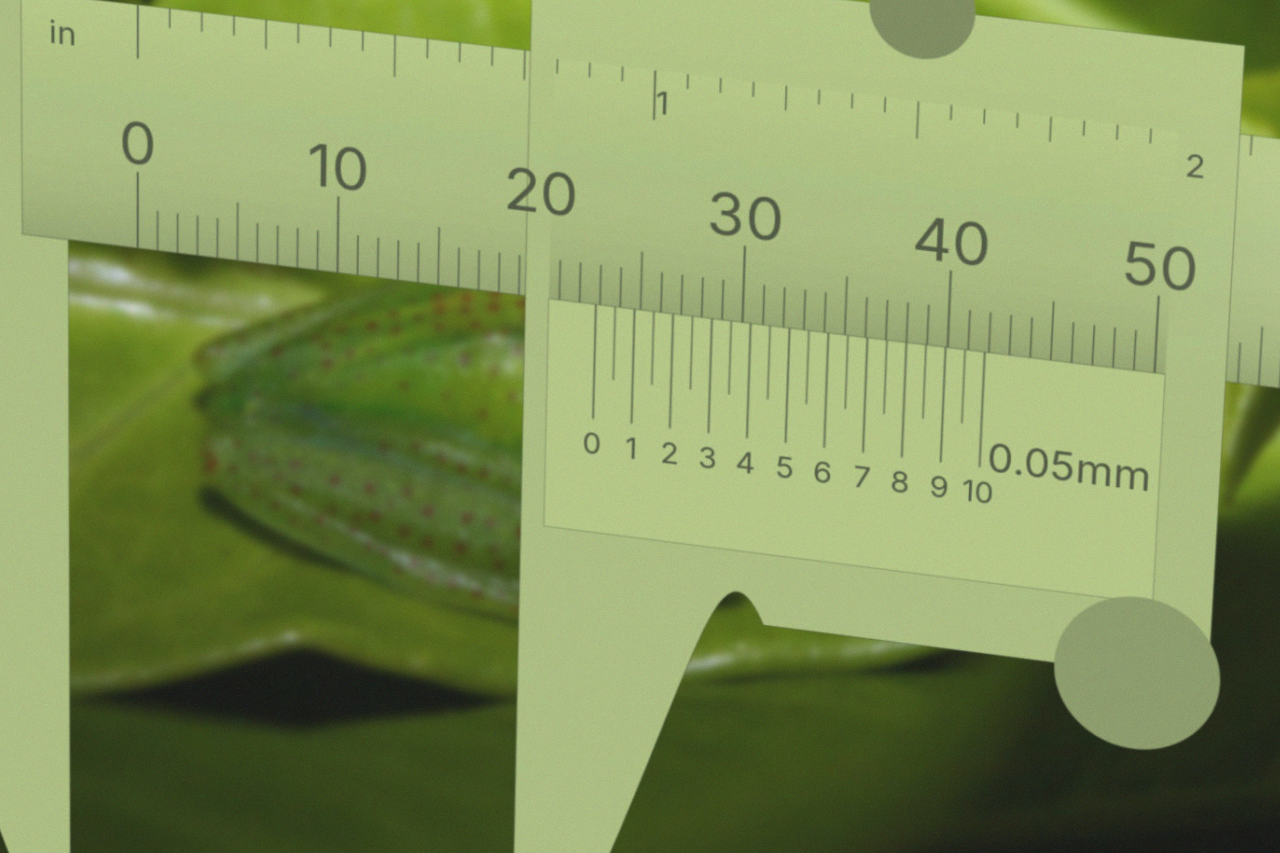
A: mm 22.8
